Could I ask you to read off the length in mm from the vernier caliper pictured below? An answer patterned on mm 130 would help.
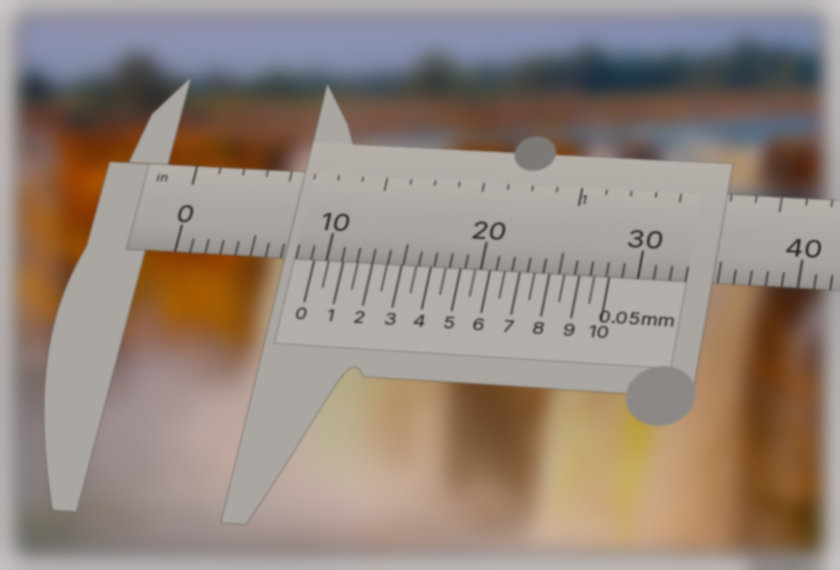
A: mm 9.2
